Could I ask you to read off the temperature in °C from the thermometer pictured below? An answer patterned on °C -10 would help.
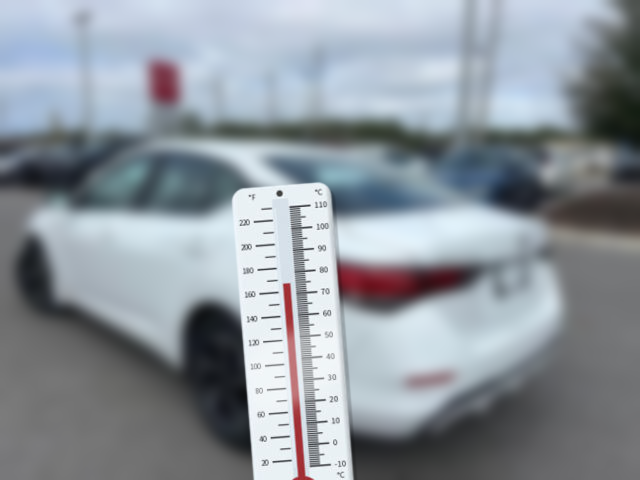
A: °C 75
